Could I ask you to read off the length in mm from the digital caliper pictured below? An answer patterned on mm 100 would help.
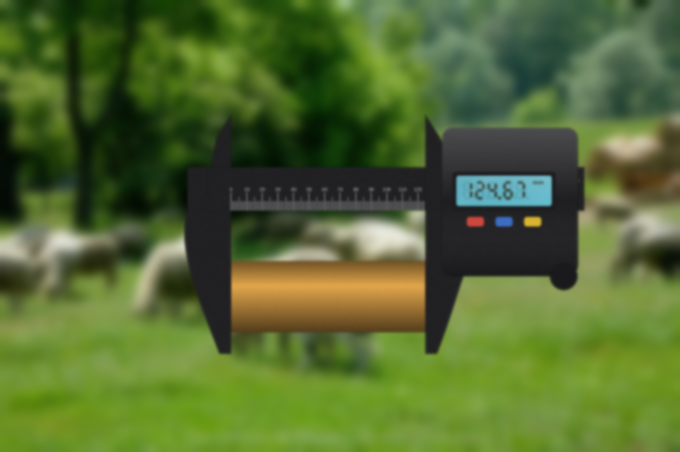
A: mm 124.67
